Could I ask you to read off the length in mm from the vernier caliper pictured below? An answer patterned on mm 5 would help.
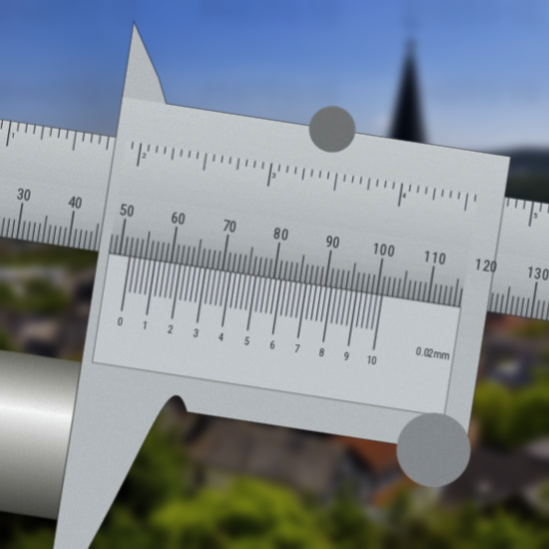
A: mm 52.0
